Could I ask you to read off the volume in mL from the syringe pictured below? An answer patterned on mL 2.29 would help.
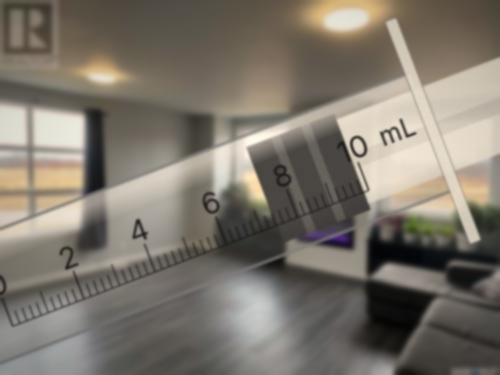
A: mL 7.4
